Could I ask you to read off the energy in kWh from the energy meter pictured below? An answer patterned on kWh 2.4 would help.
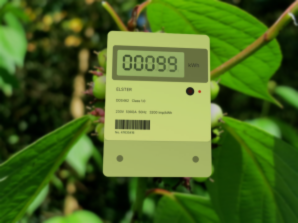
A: kWh 99
